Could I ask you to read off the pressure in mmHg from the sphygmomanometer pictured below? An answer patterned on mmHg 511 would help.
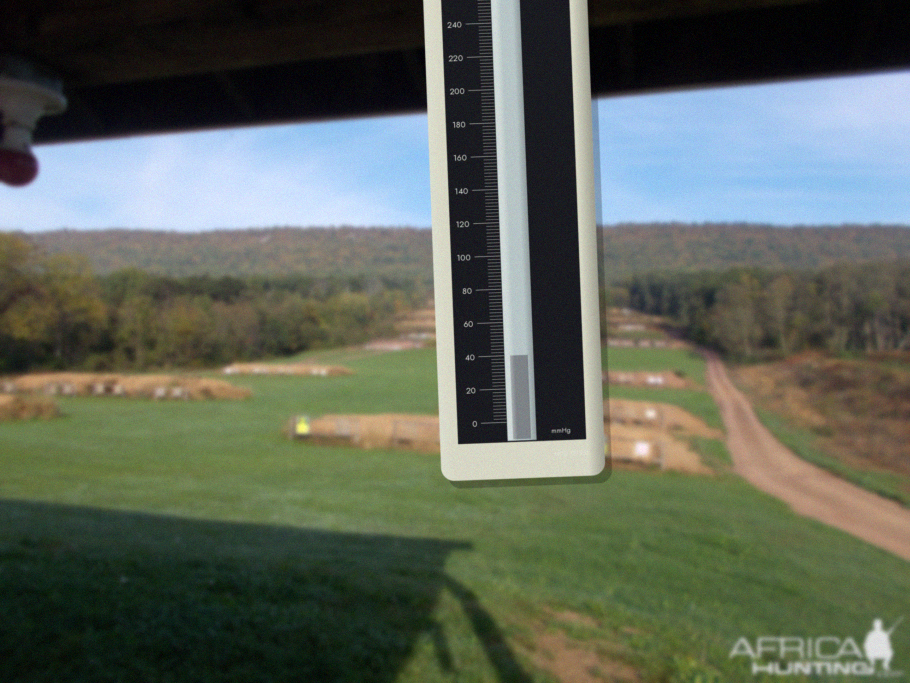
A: mmHg 40
